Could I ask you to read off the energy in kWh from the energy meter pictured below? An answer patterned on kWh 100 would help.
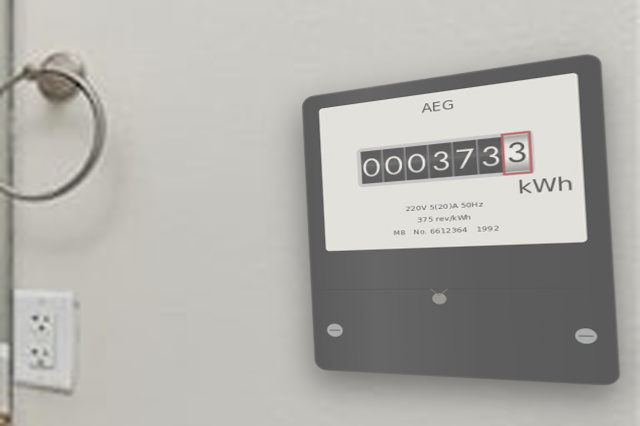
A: kWh 373.3
